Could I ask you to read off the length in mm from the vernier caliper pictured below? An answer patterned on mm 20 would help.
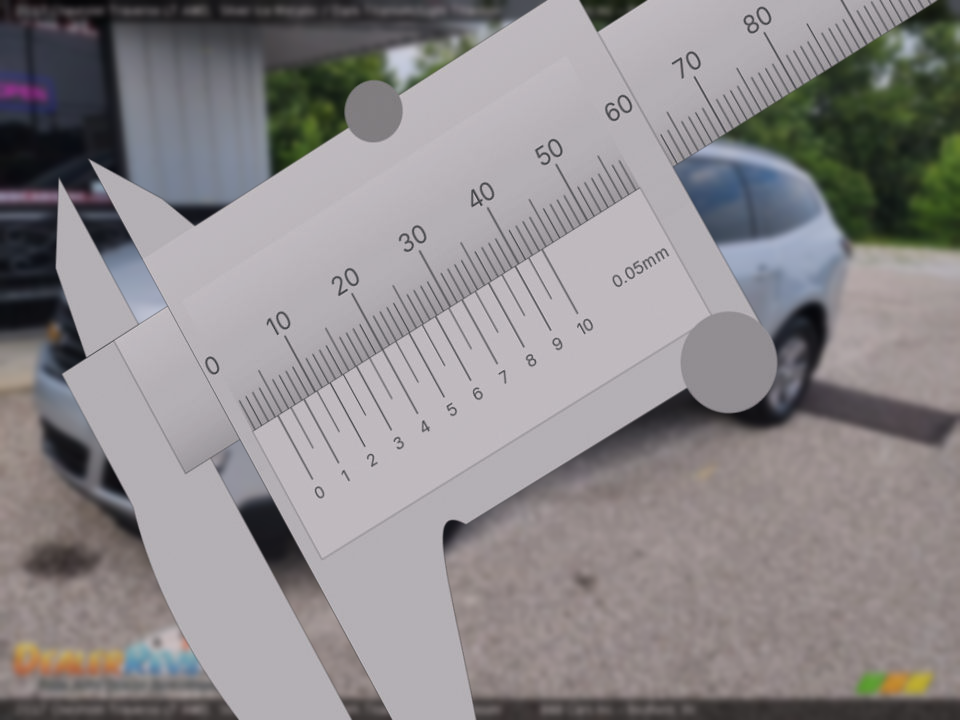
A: mm 4.4
